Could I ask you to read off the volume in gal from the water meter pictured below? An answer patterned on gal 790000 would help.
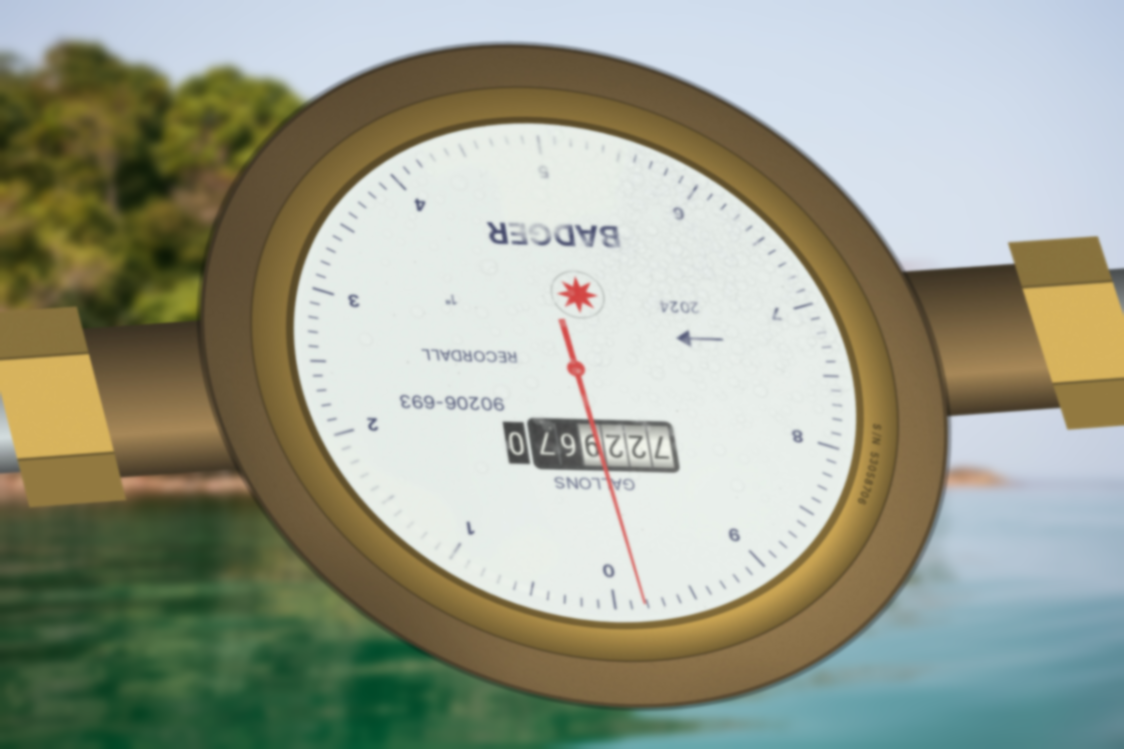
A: gal 7229669.8
